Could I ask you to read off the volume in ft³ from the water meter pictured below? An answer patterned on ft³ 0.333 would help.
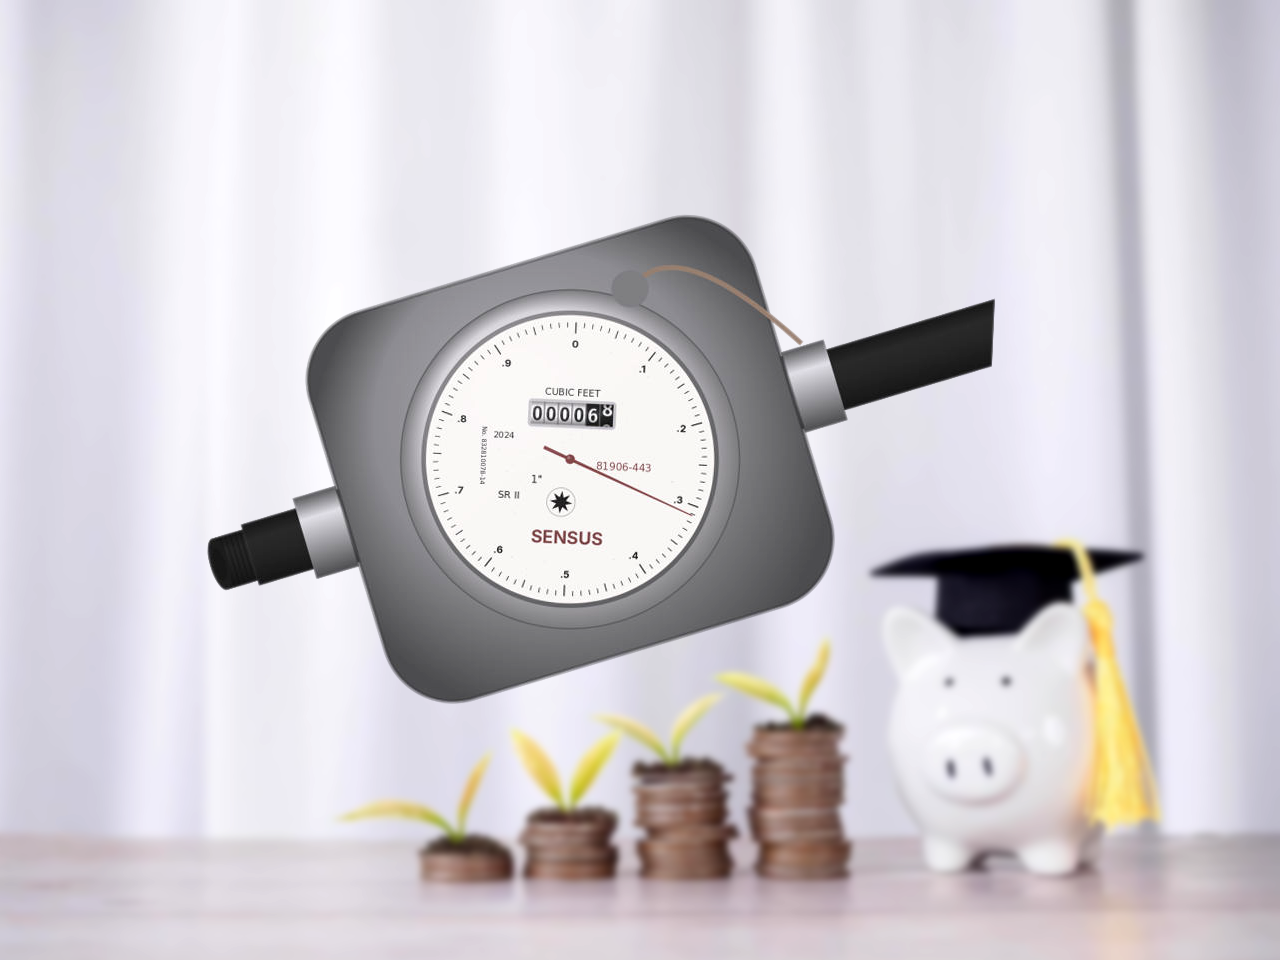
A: ft³ 68.31
